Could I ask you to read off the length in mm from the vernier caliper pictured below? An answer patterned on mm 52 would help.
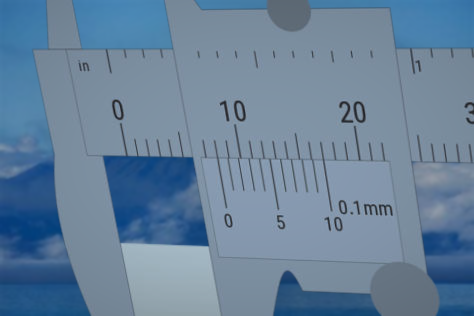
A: mm 8.0
